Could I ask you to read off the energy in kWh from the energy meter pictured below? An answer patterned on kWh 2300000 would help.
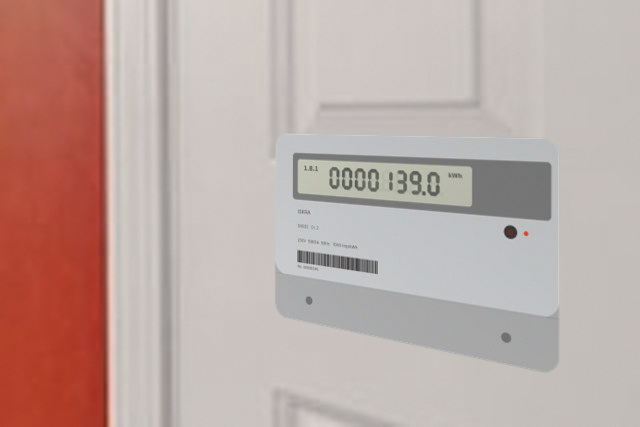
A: kWh 139.0
